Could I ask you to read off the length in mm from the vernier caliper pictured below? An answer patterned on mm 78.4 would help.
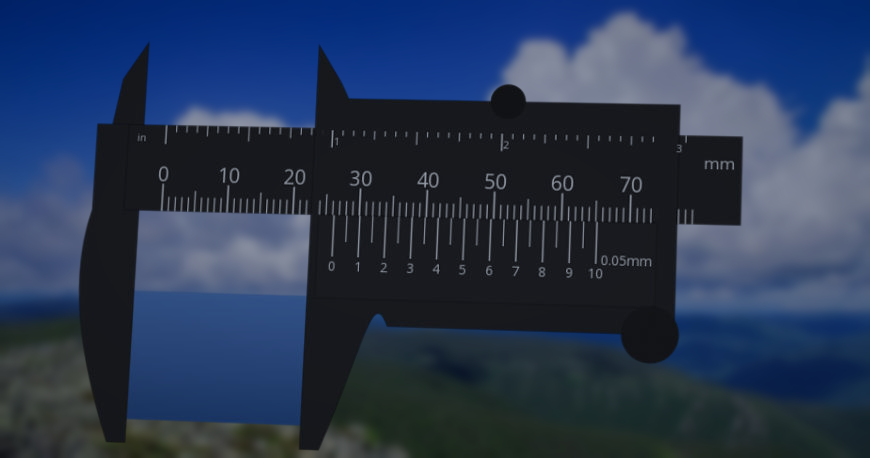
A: mm 26.2
